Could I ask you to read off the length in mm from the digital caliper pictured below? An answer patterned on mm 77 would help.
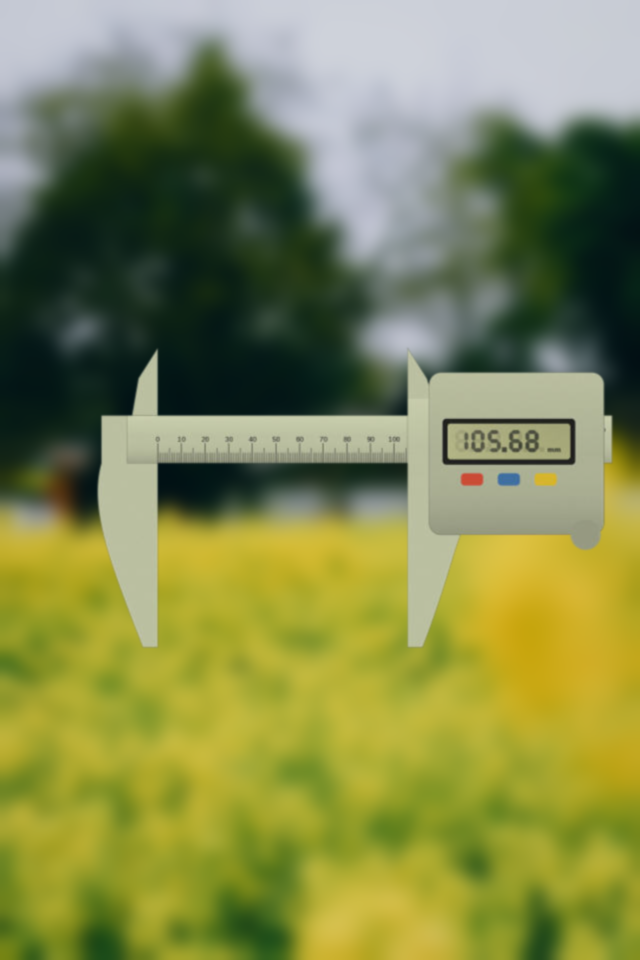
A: mm 105.68
